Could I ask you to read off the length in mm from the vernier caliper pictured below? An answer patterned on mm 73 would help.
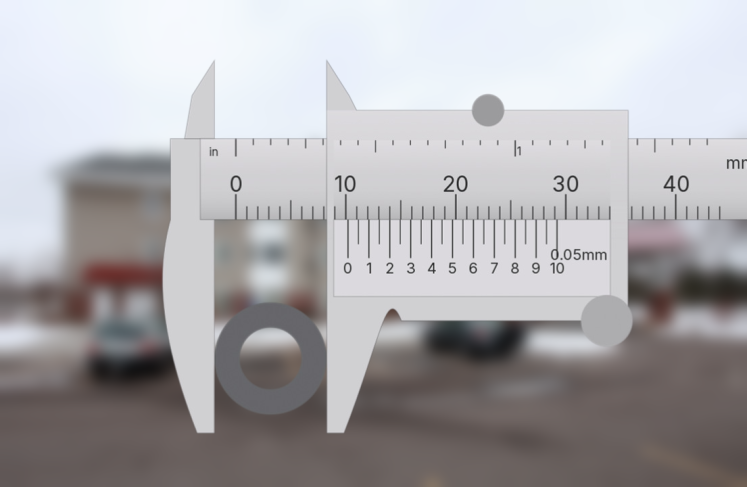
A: mm 10.2
